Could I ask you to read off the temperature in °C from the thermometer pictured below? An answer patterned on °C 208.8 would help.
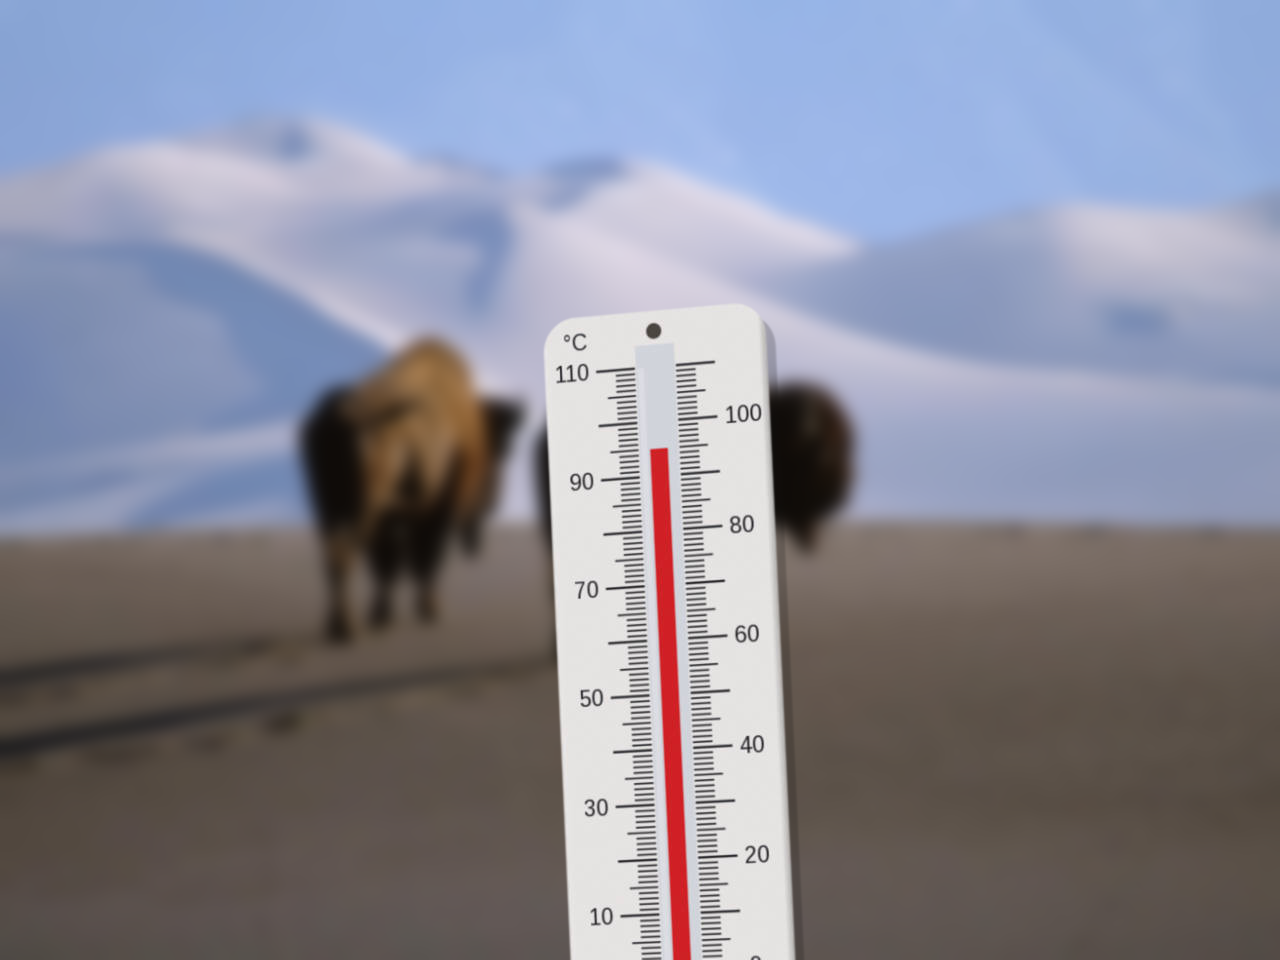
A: °C 95
